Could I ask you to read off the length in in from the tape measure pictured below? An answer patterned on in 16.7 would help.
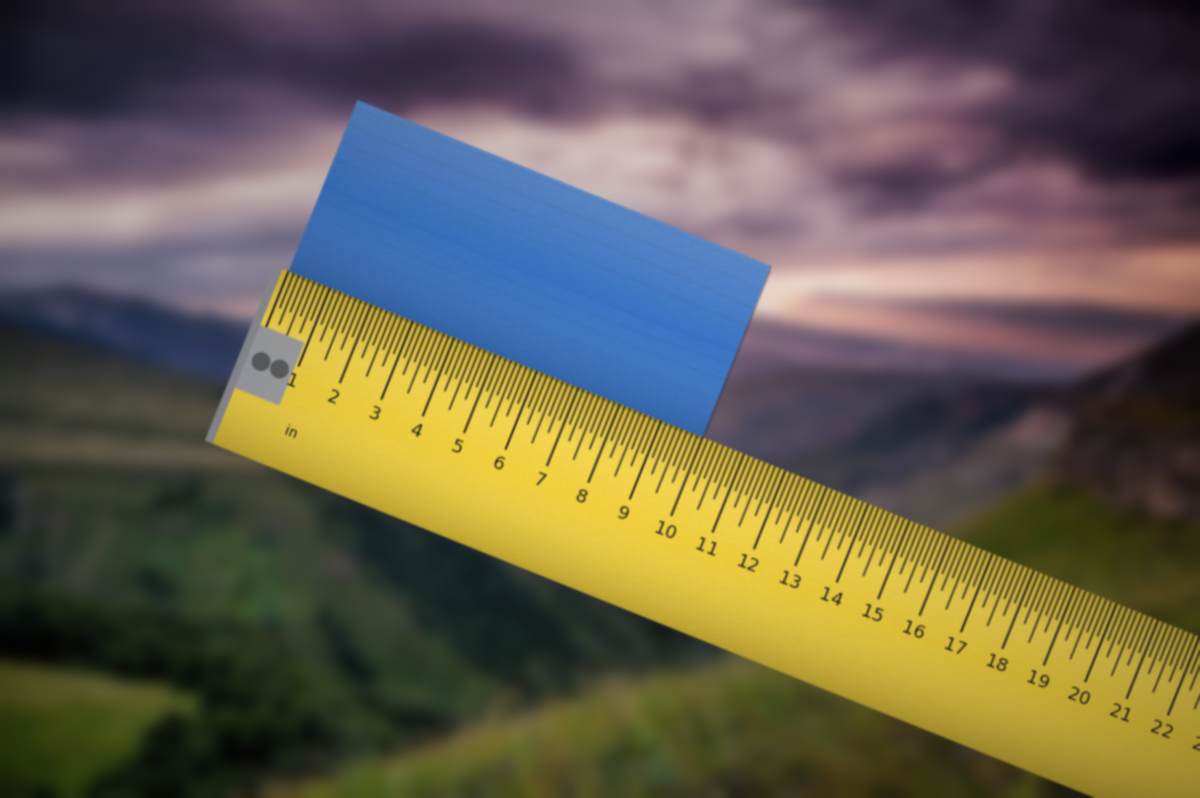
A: in 10
